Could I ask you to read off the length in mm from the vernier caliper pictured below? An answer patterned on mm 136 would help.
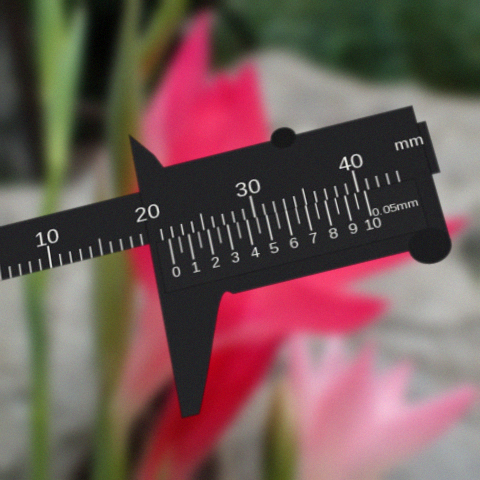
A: mm 21.6
